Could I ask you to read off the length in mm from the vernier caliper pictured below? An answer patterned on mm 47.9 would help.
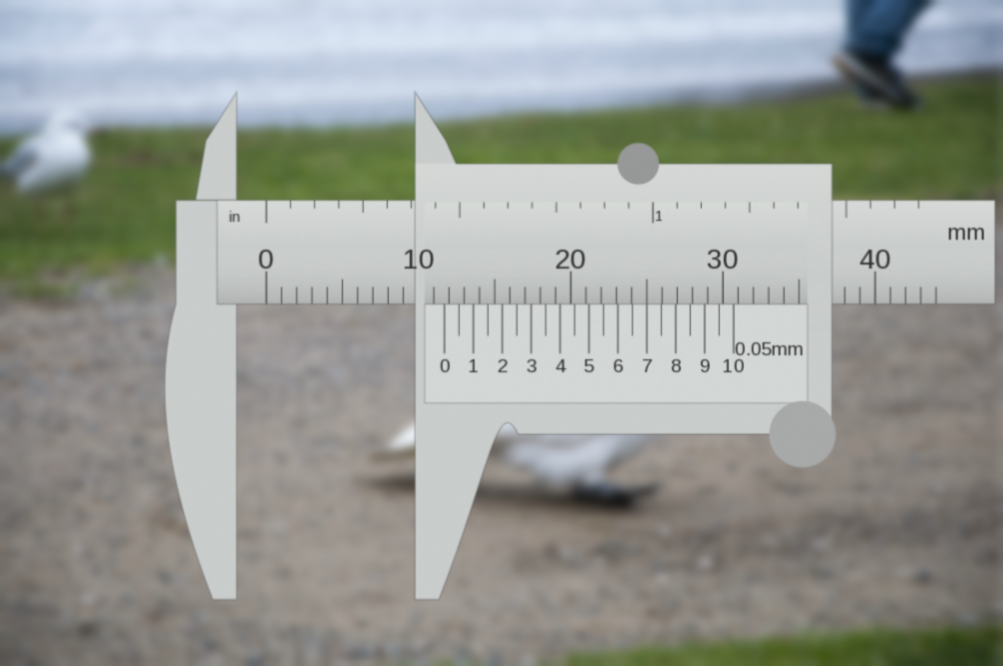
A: mm 11.7
